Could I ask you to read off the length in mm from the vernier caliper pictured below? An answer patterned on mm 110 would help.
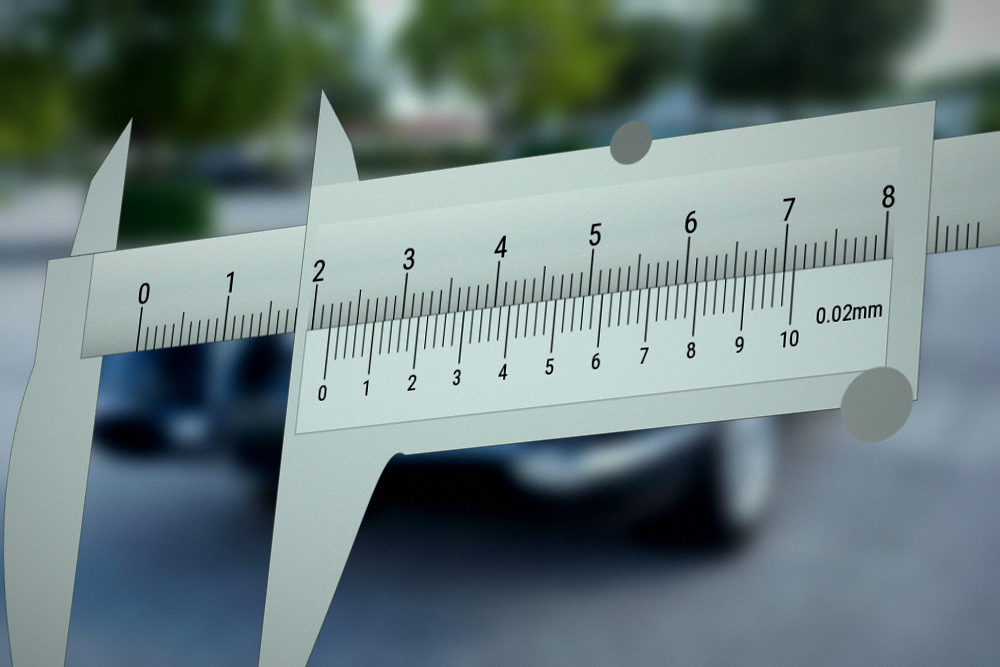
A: mm 22.0
